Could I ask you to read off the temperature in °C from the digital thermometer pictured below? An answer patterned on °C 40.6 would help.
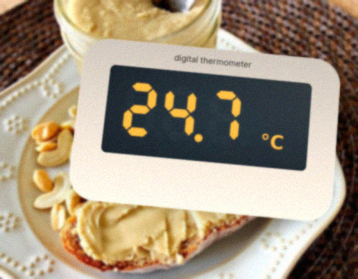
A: °C 24.7
